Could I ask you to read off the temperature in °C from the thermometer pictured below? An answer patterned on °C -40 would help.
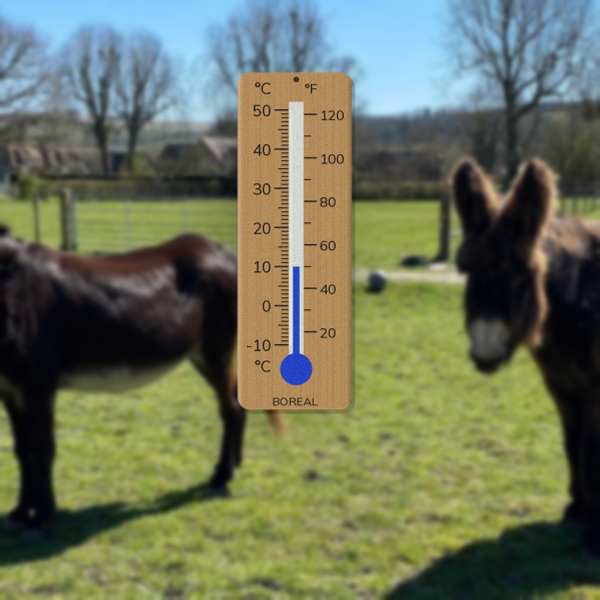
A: °C 10
